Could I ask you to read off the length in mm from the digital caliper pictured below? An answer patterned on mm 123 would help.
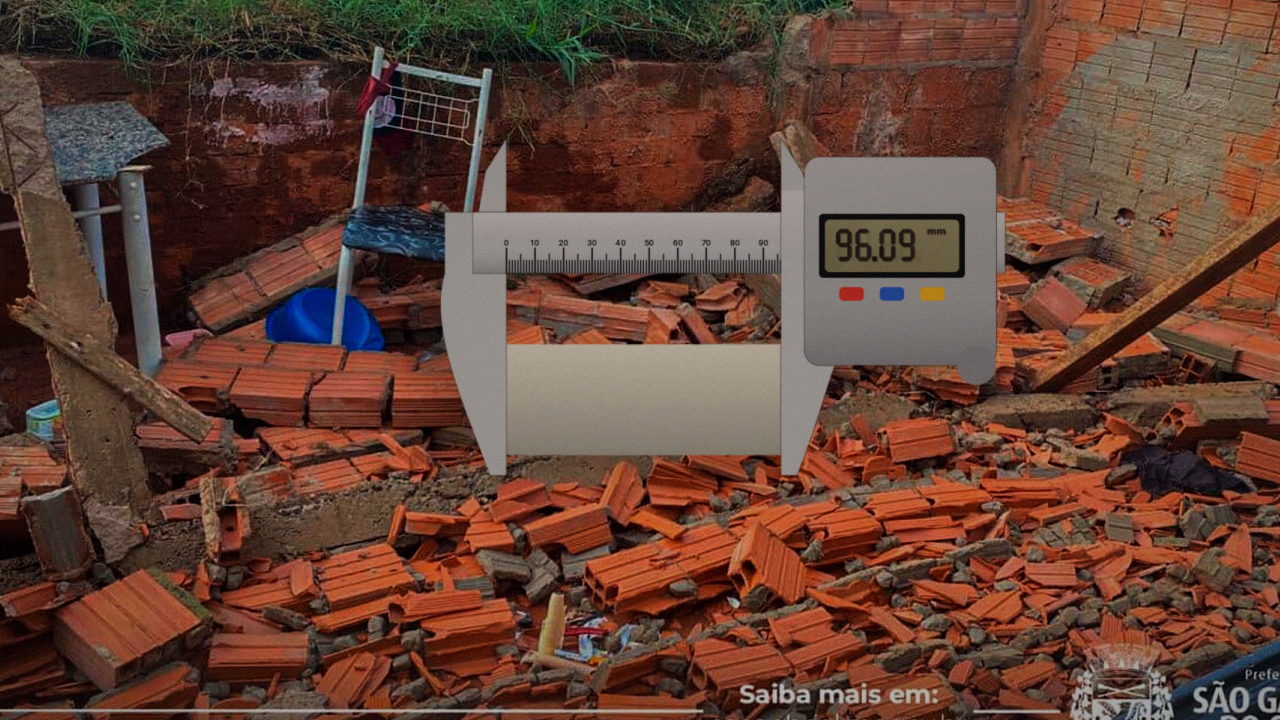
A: mm 96.09
